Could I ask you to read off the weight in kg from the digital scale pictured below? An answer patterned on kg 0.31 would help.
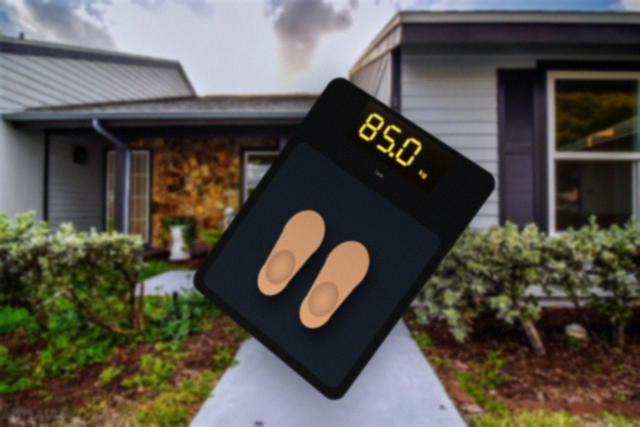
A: kg 85.0
